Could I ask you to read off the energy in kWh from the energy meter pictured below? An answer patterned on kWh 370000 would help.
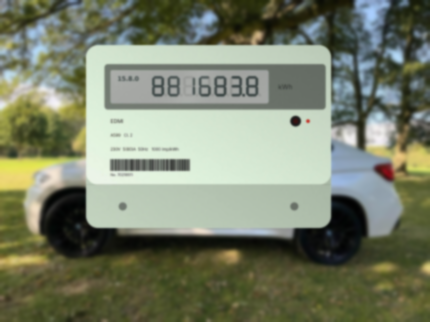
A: kWh 881683.8
